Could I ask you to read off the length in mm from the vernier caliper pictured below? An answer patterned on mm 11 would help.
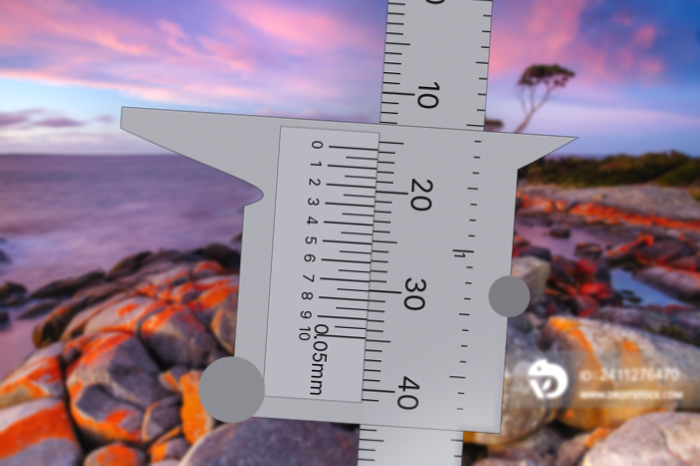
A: mm 15.8
